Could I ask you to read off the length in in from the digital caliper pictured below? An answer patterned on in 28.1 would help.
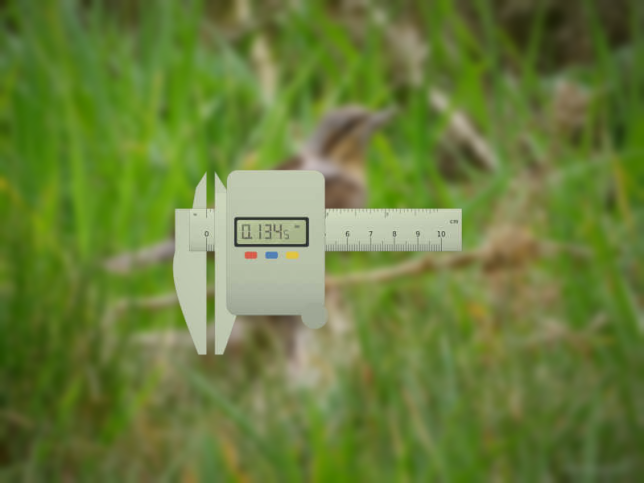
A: in 0.1345
